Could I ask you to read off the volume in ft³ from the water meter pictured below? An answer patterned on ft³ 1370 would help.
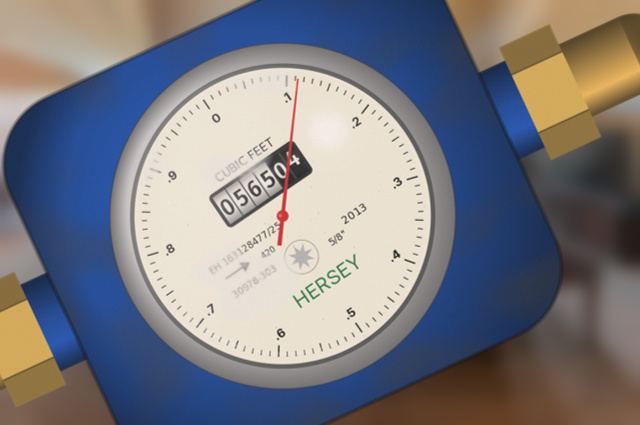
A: ft³ 56504.11
